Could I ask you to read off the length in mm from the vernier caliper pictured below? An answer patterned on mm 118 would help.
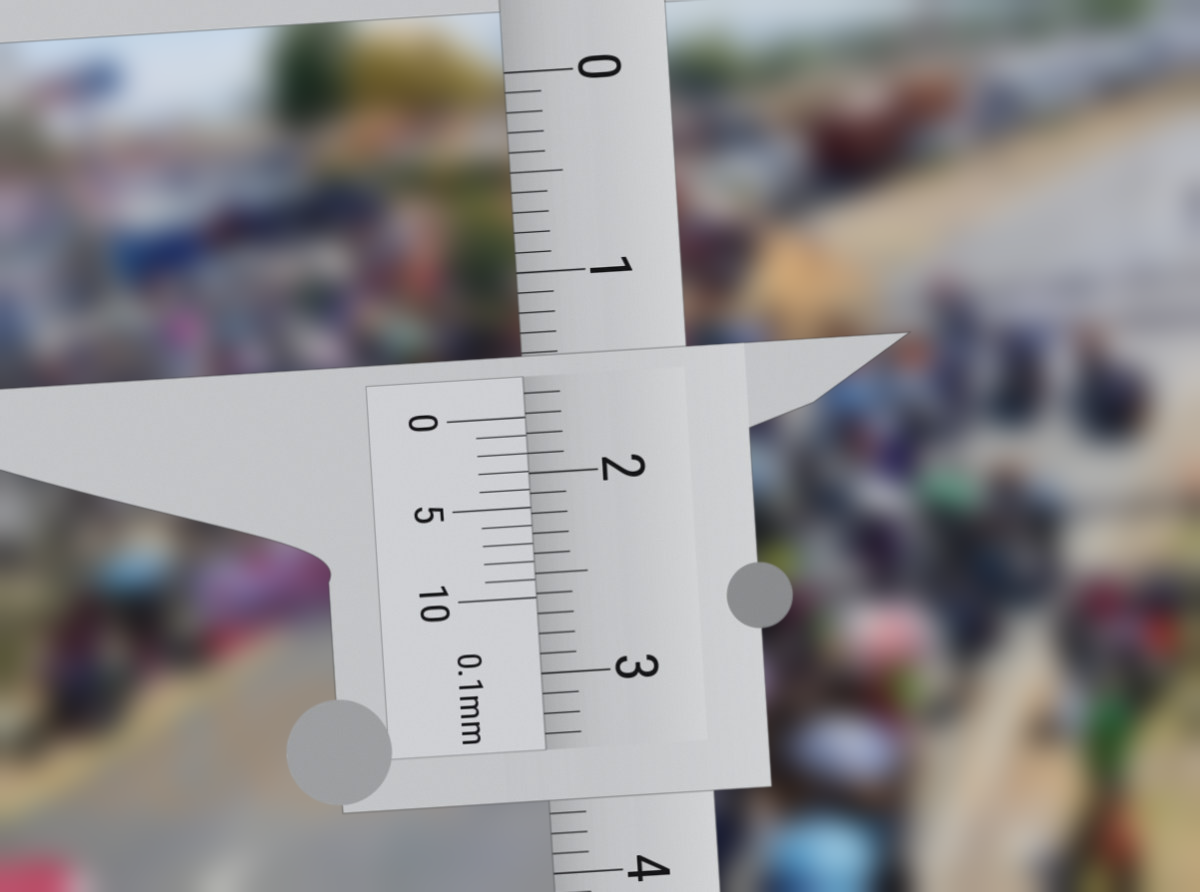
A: mm 17.2
